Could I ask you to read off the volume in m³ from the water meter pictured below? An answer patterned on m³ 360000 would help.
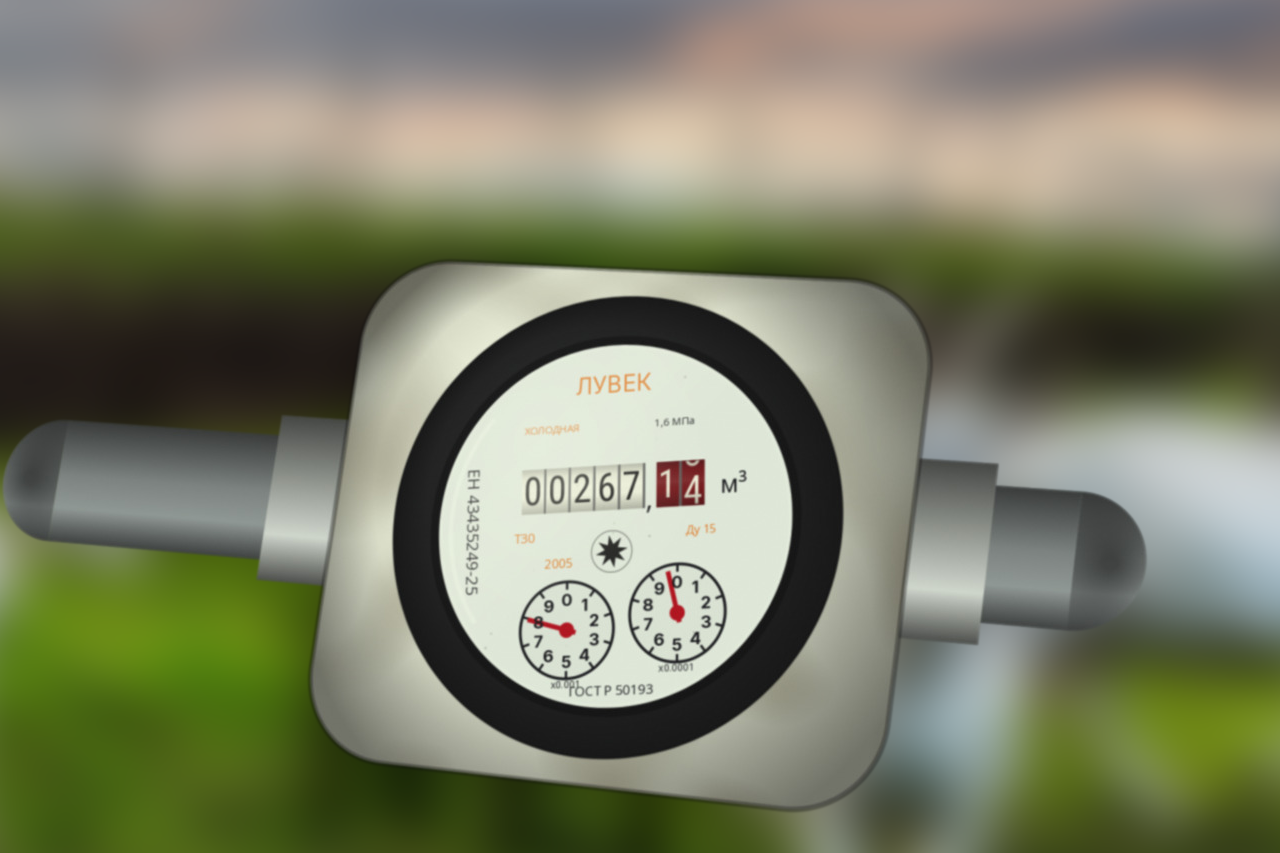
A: m³ 267.1379
